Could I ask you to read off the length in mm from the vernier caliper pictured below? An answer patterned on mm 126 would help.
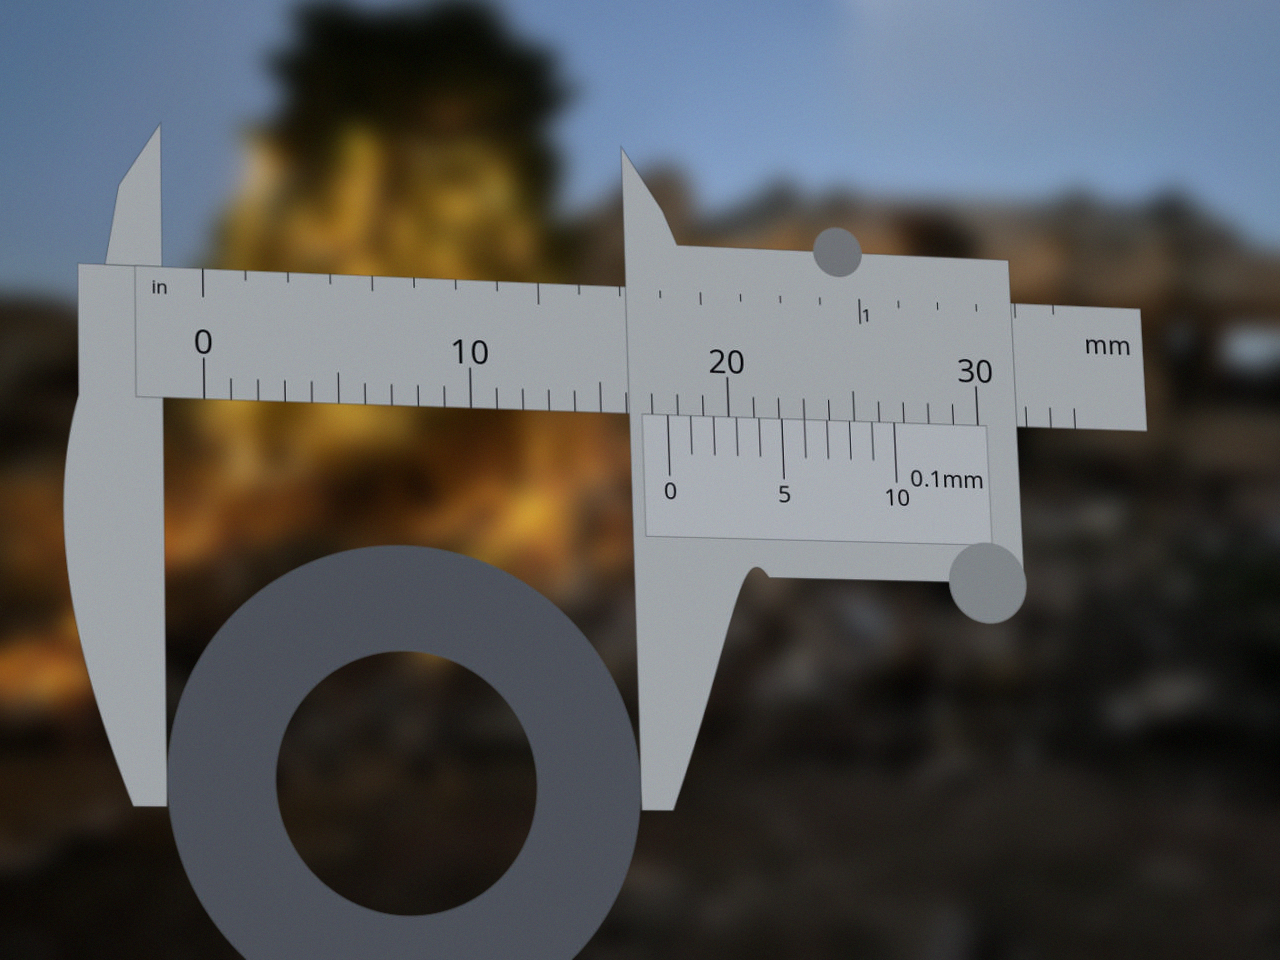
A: mm 17.6
